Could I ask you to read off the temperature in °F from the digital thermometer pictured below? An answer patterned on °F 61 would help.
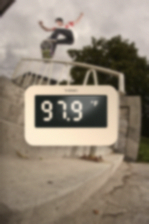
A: °F 97.9
